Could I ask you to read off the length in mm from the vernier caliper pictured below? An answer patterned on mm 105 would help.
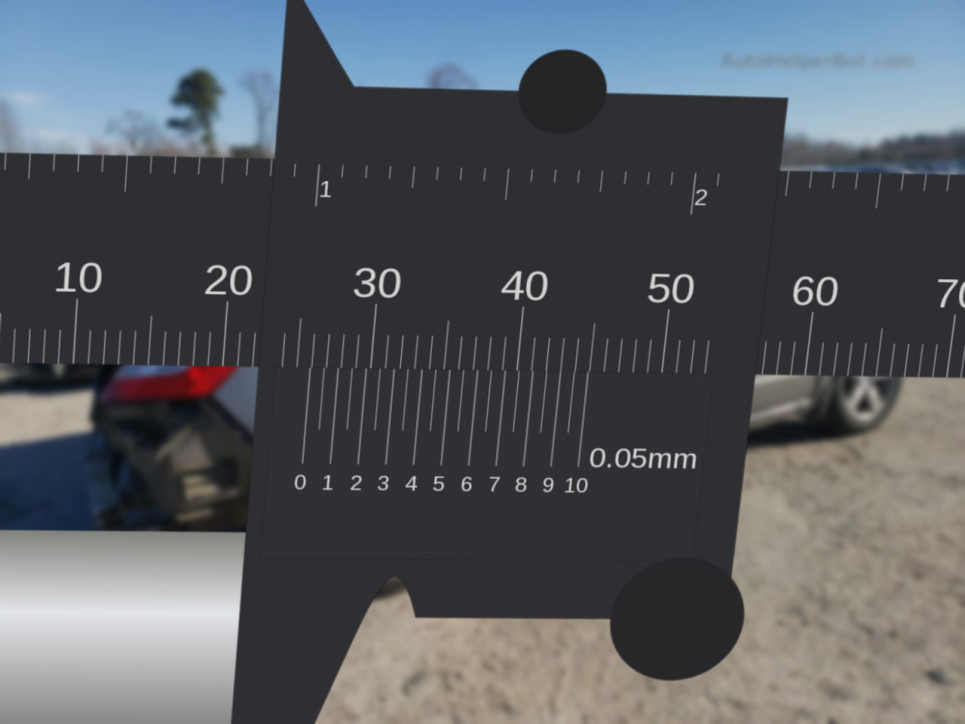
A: mm 25.9
